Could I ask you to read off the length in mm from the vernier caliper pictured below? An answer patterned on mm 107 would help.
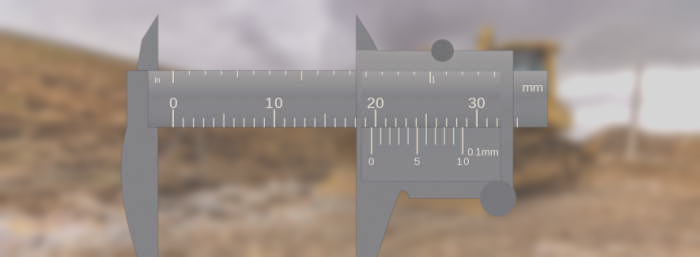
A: mm 19.6
